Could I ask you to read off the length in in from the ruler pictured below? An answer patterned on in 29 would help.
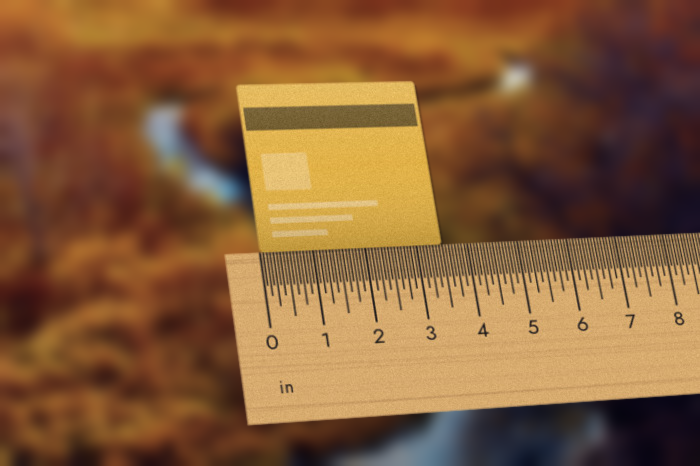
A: in 3.5
